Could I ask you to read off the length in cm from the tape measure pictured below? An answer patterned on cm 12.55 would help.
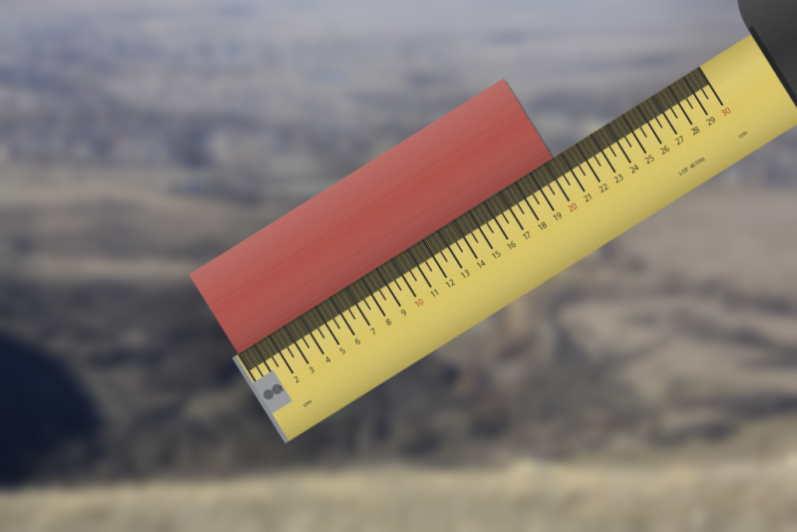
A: cm 20.5
